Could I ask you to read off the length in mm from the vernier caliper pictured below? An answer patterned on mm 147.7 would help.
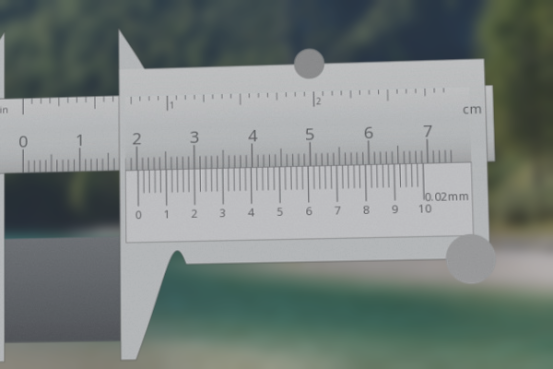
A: mm 20.2
